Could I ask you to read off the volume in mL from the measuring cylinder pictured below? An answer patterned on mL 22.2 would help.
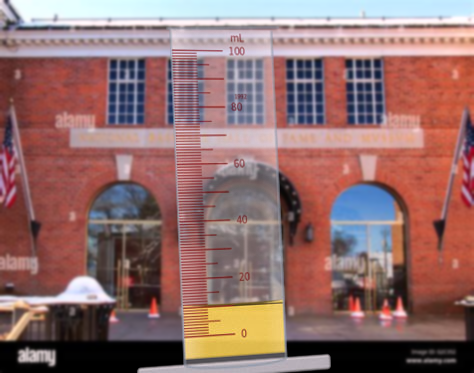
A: mL 10
